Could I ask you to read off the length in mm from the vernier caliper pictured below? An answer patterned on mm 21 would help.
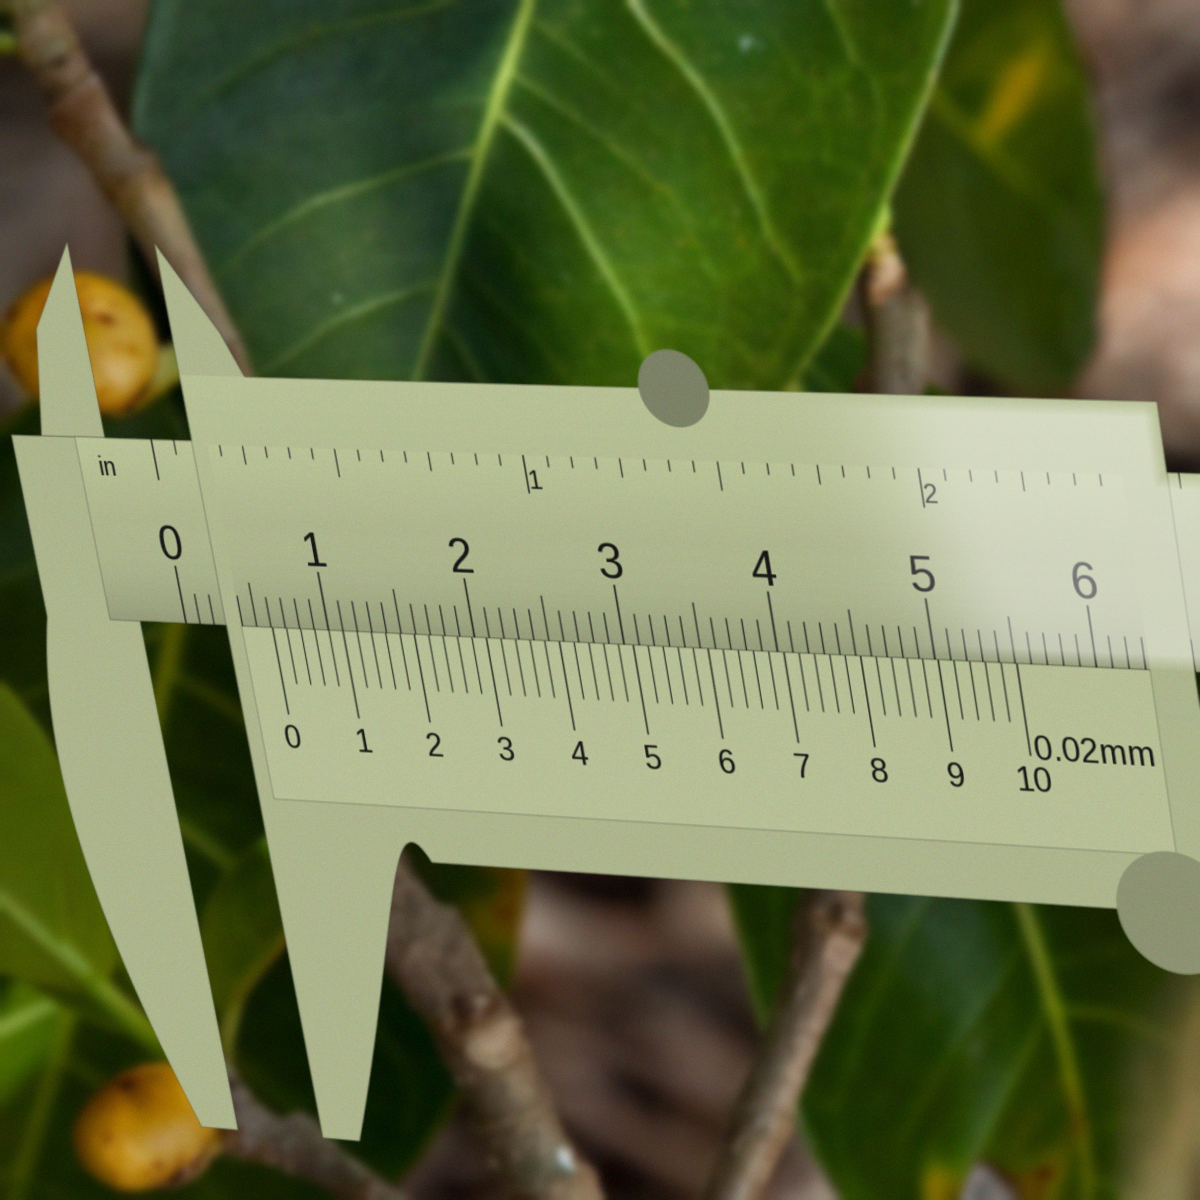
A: mm 6.1
